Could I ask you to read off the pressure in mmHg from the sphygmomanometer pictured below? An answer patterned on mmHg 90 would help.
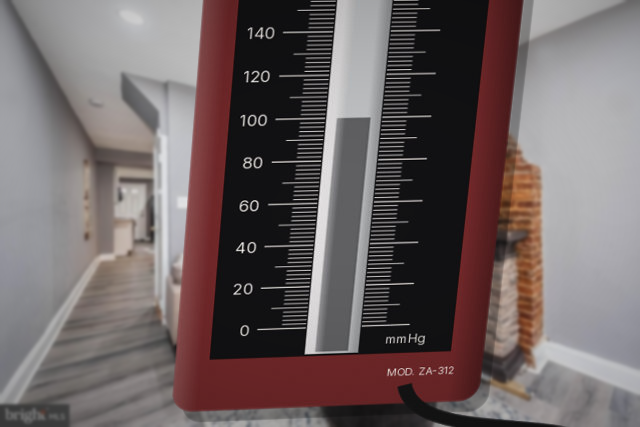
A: mmHg 100
